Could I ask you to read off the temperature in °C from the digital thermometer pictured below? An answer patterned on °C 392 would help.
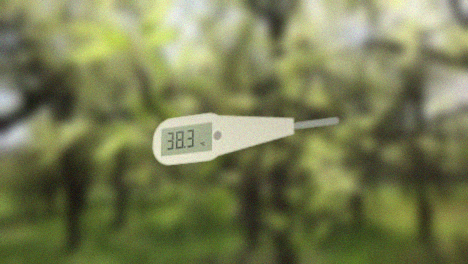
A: °C 38.3
